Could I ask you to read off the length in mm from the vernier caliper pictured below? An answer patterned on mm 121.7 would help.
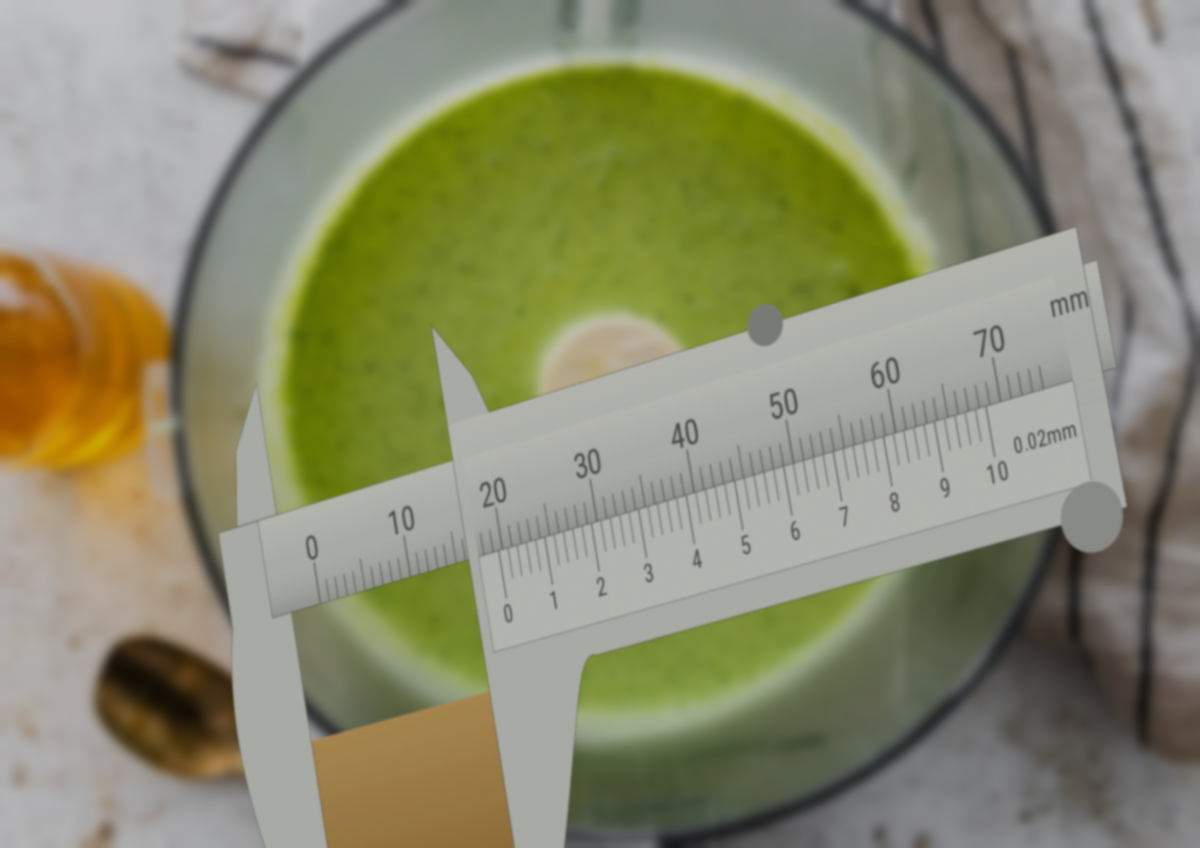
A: mm 19.6
